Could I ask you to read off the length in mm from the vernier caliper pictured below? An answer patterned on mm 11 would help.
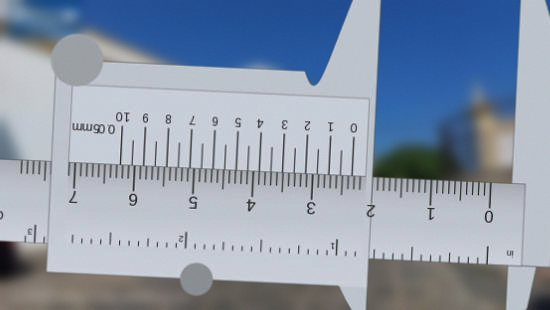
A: mm 23.4
